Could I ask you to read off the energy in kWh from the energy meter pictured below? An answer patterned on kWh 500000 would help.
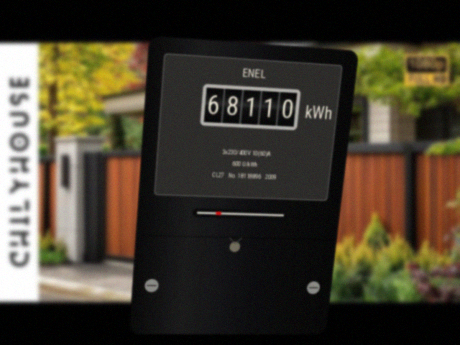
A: kWh 68110
